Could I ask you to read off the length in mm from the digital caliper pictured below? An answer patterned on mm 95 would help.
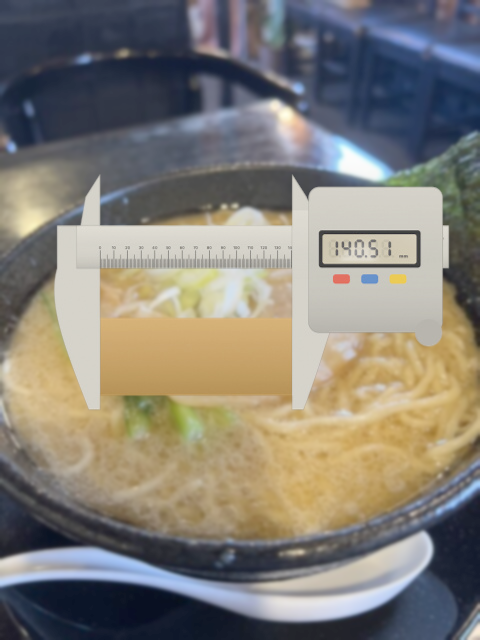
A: mm 140.51
